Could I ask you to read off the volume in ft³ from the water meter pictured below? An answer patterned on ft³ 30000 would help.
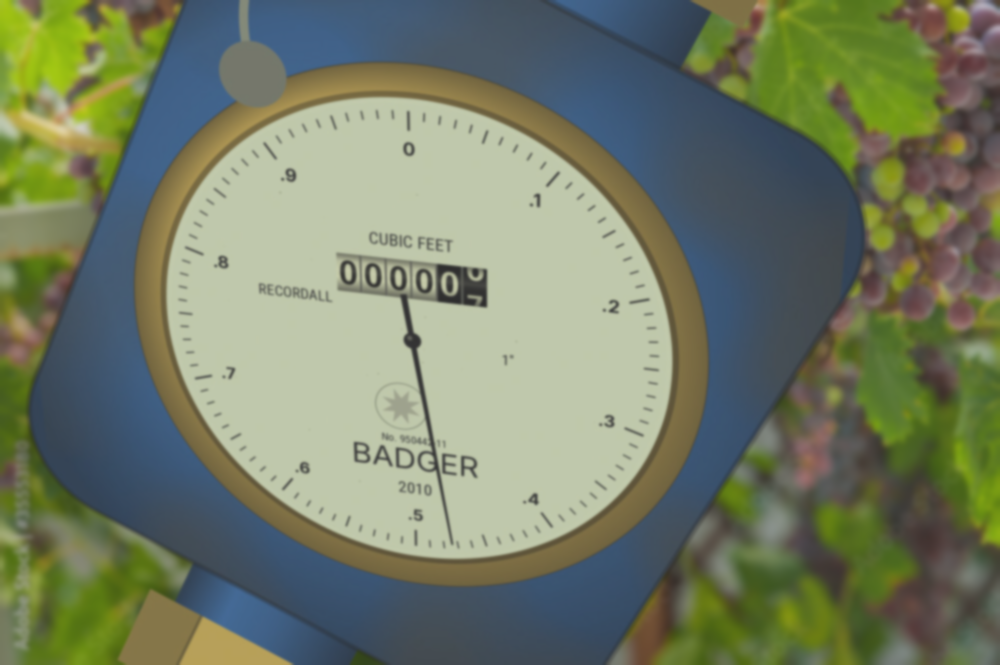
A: ft³ 6.47
